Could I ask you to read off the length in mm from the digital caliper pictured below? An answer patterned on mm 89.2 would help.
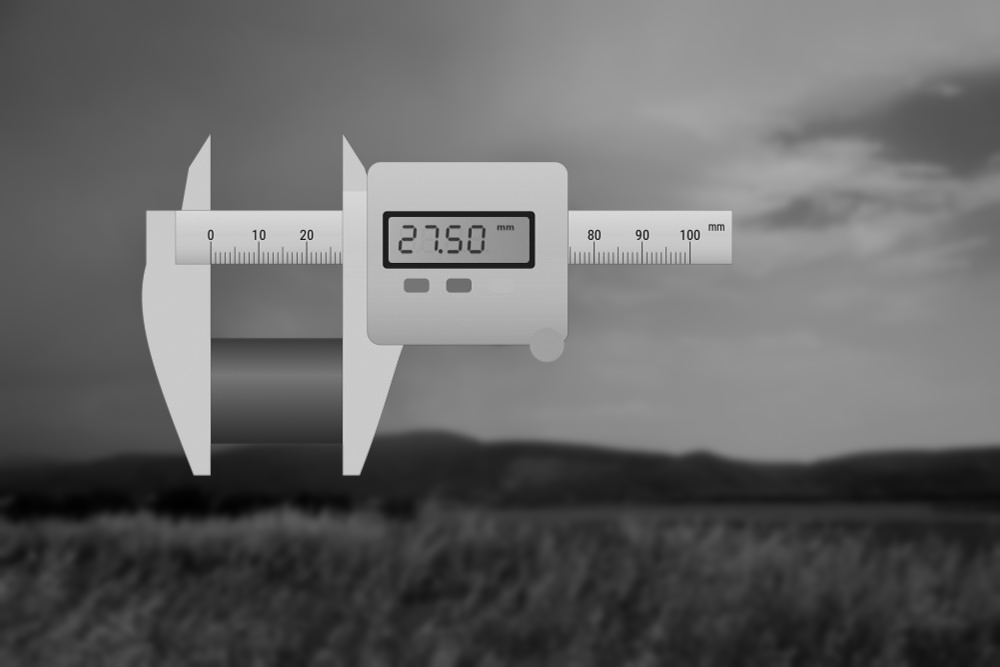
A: mm 27.50
